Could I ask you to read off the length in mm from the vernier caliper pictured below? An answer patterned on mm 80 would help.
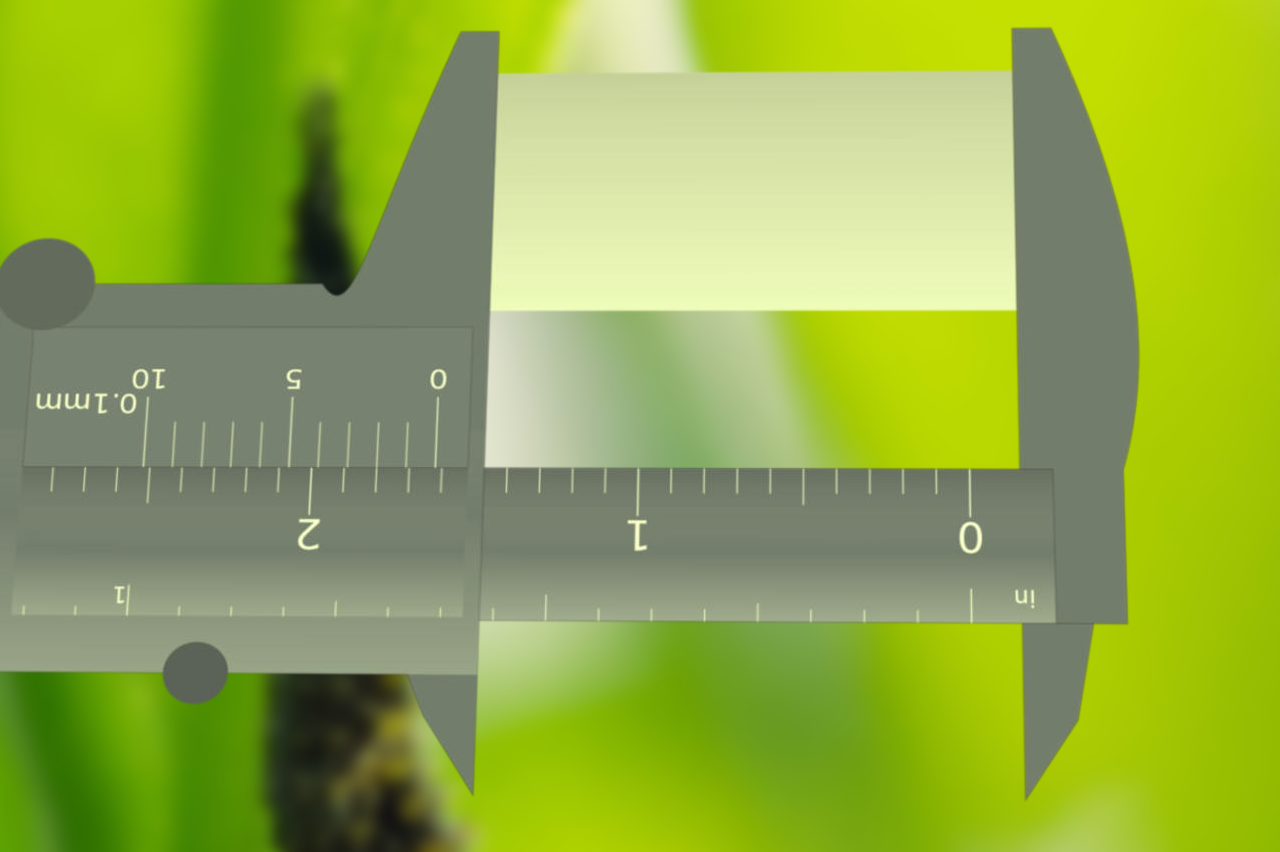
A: mm 16.2
